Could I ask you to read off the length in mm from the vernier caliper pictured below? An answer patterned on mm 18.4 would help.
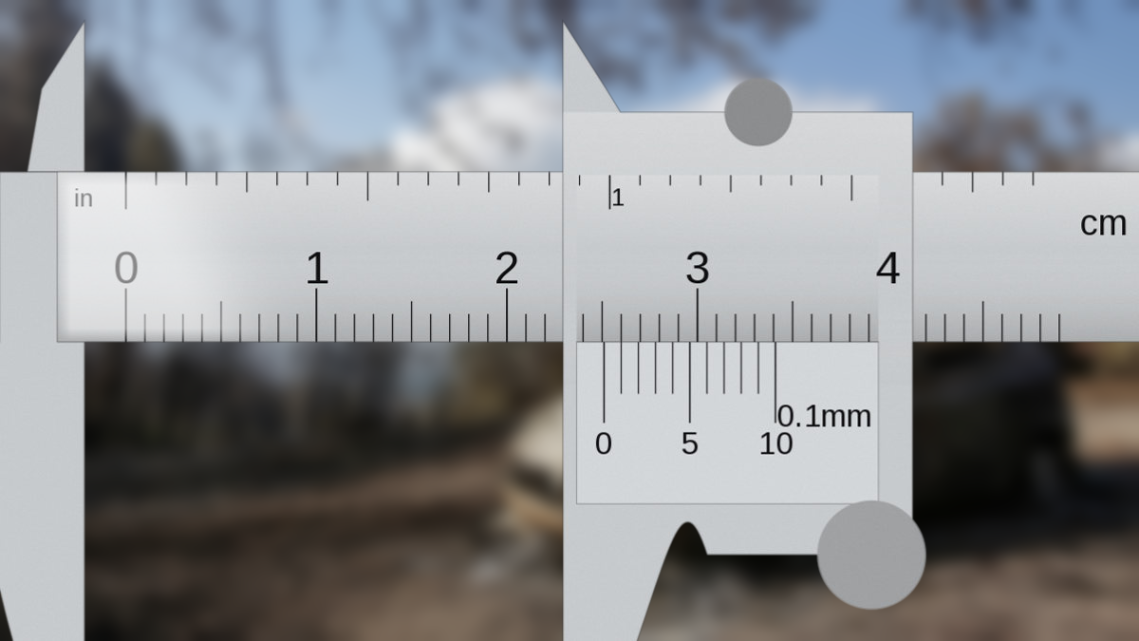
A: mm 25.1
